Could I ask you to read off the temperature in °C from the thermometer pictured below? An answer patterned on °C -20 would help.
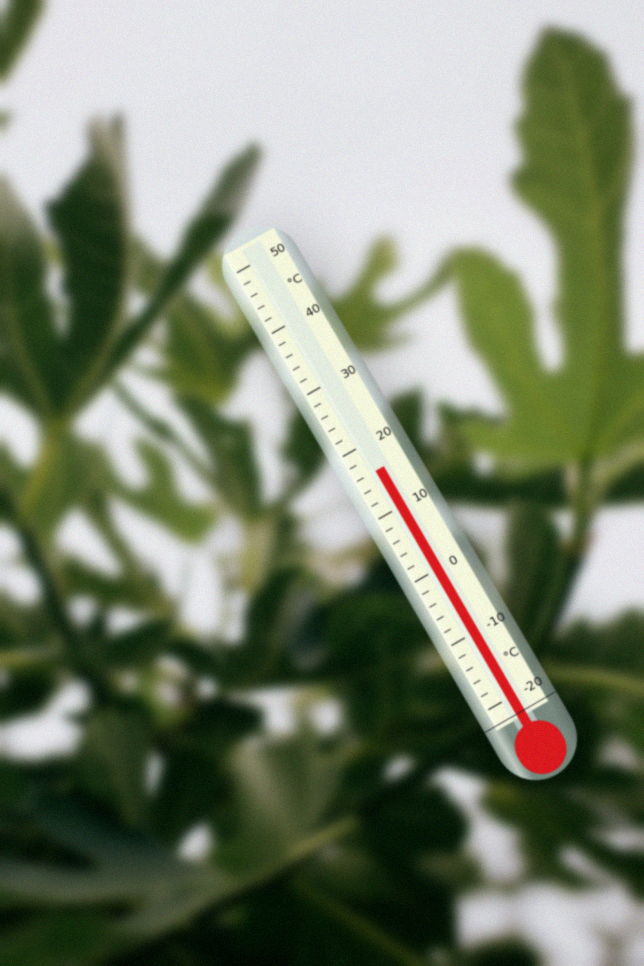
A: °C 16
